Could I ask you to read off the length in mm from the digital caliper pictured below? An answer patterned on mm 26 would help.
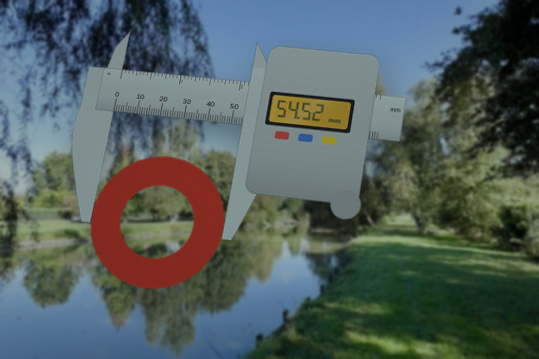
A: mm 54.52
